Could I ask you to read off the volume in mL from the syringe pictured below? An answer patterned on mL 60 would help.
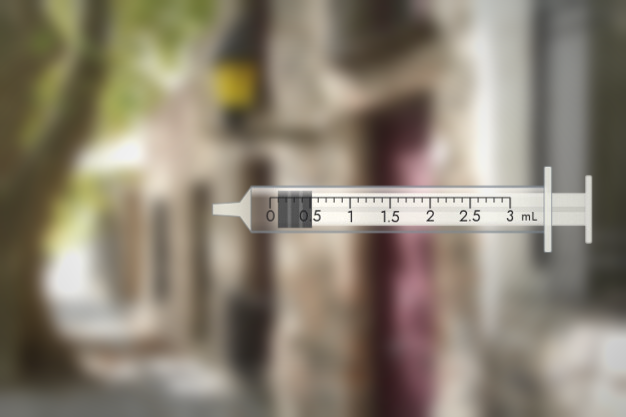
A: mL 0.1
